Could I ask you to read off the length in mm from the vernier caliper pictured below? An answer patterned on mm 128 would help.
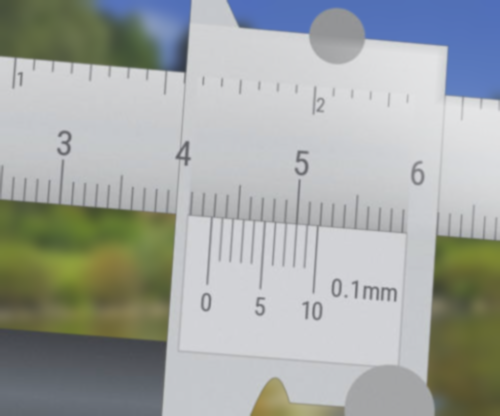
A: mm 42.8
